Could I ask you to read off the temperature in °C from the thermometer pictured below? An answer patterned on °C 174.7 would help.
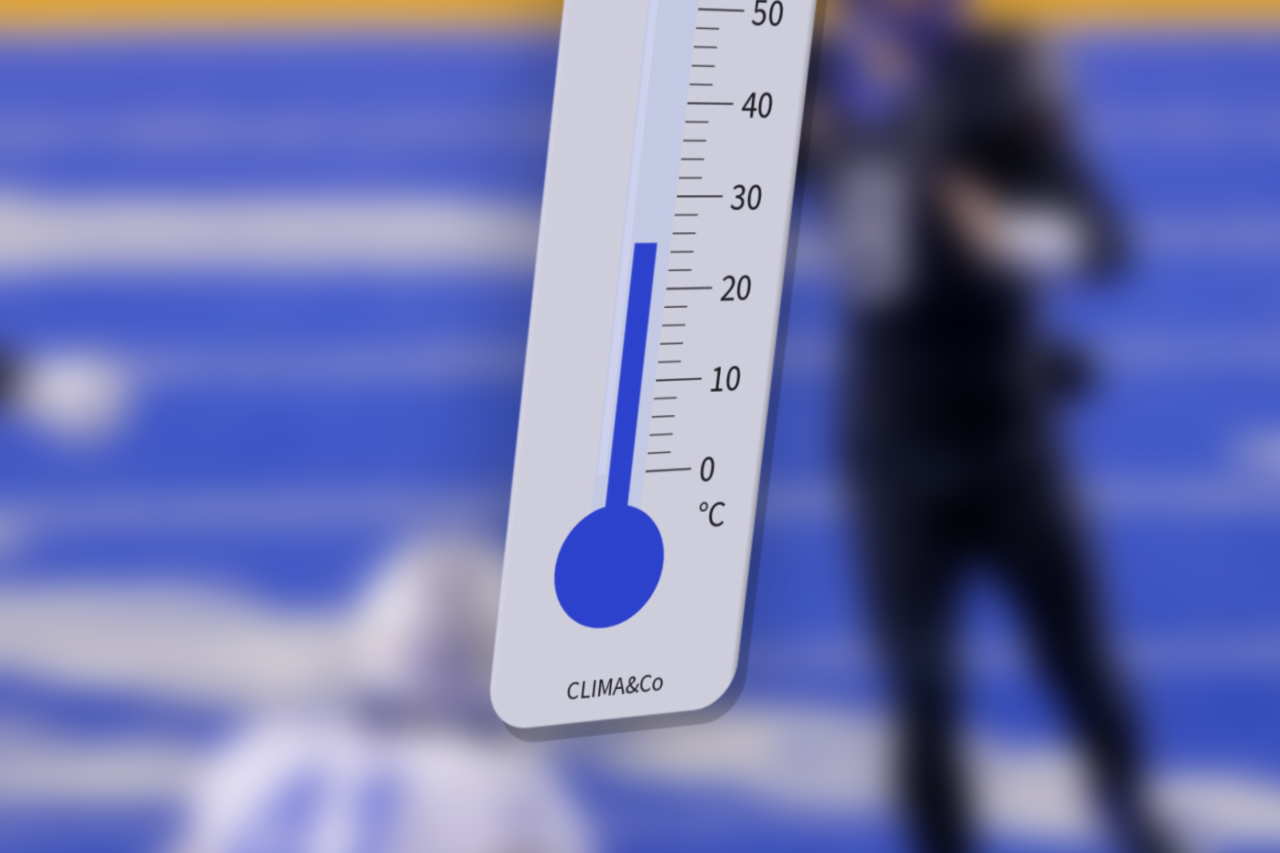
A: °C 25
